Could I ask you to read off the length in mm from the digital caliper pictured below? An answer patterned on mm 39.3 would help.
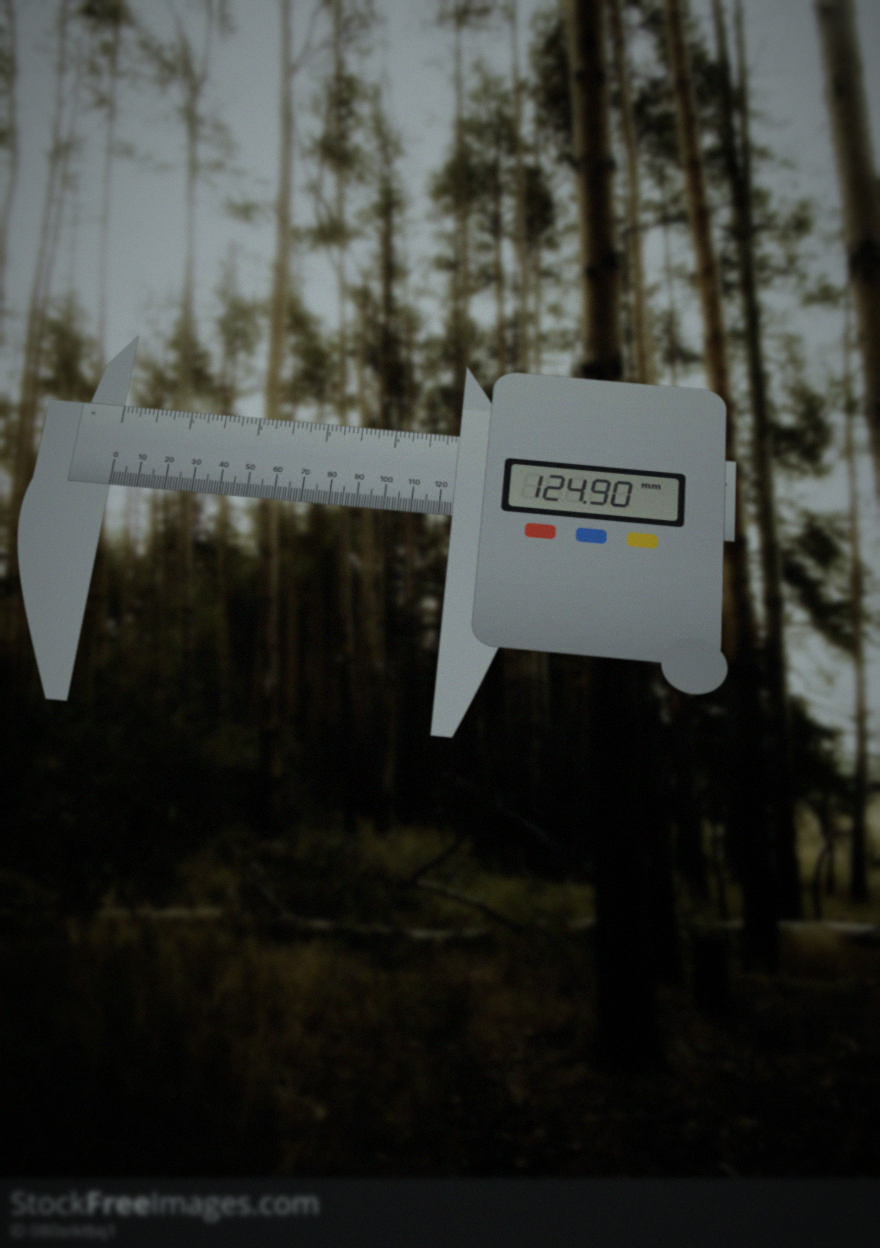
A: mm 124.90
